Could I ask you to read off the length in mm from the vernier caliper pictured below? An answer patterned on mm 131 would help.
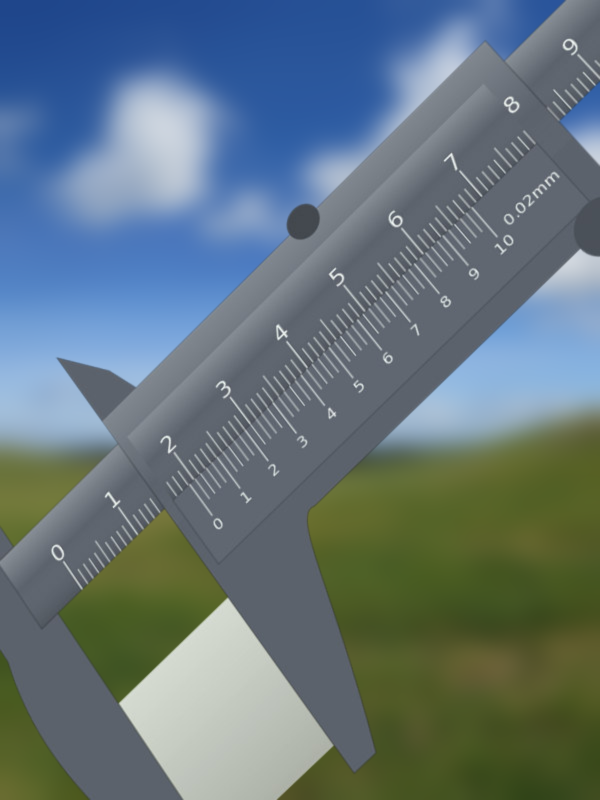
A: mm 19.2
